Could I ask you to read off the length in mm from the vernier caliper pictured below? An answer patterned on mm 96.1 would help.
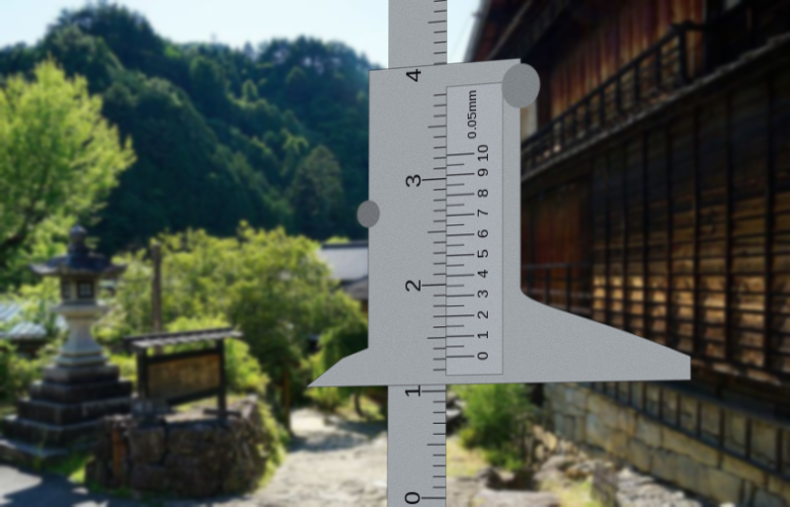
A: mm 13.2
